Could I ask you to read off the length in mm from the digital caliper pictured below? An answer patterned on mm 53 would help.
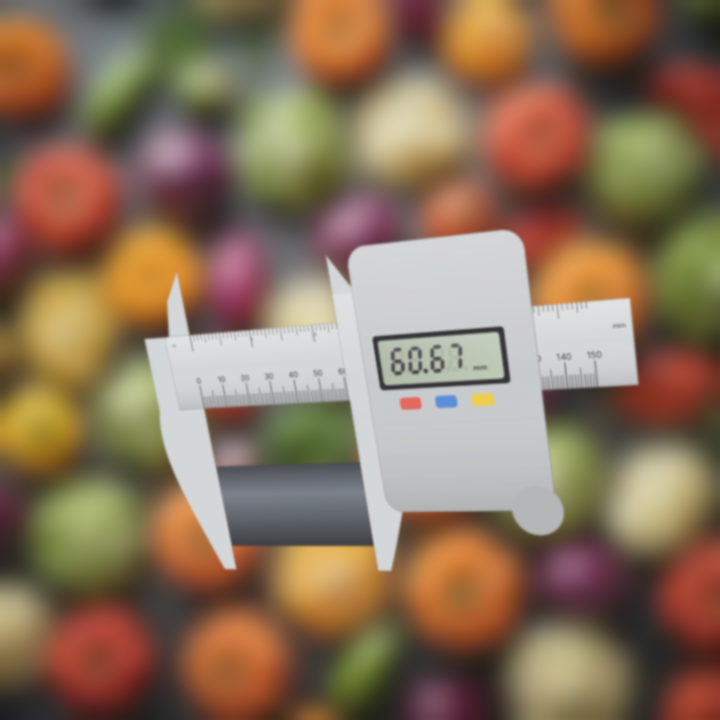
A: mm 60.67
